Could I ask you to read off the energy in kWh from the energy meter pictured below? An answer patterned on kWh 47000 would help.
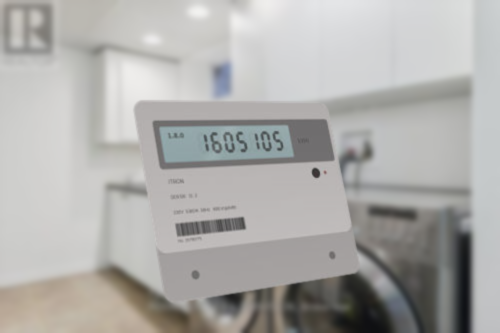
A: kWh 1605105
